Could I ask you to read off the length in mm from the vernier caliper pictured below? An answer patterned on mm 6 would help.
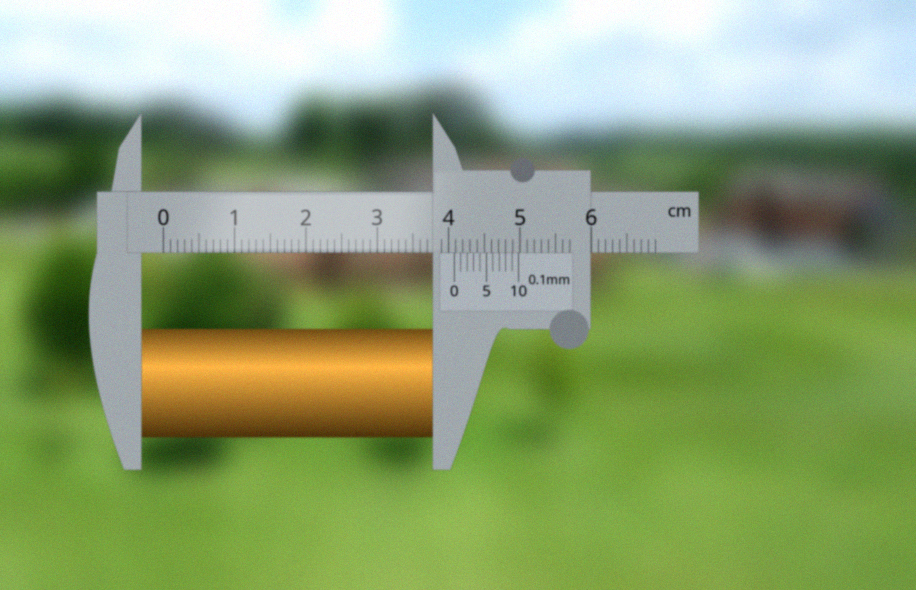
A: mm 40.8
